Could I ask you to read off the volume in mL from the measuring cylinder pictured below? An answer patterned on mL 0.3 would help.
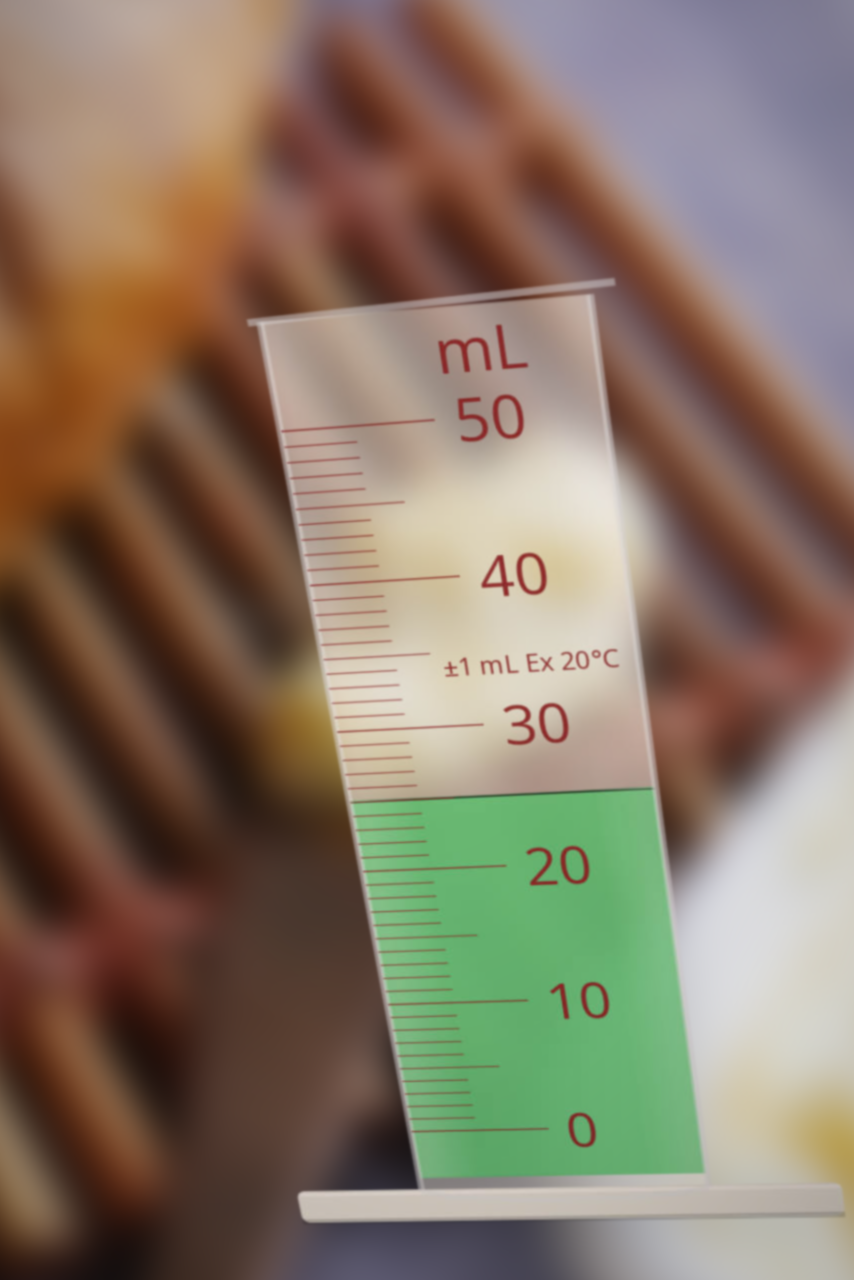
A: mL 25
